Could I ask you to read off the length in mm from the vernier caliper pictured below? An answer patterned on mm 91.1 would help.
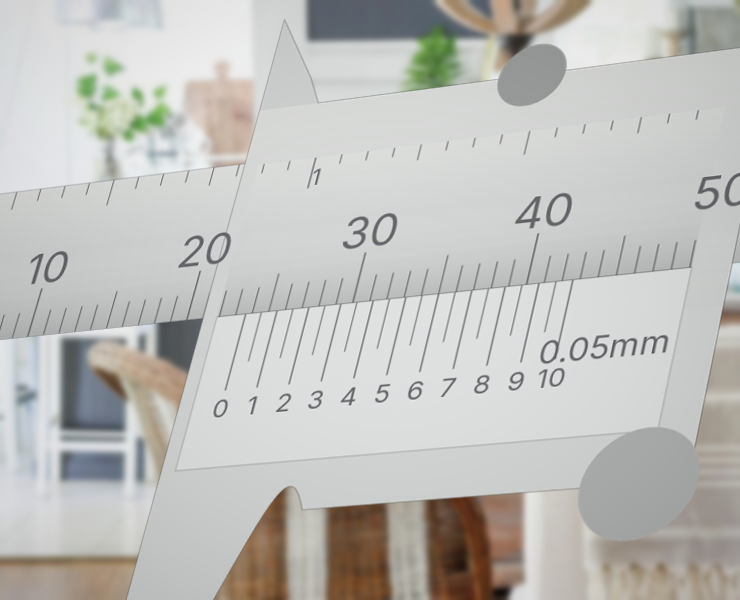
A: mm 23.6
